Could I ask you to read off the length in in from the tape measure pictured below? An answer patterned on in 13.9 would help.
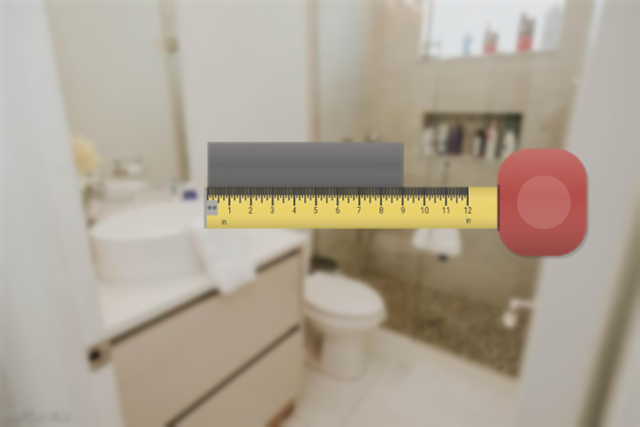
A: in 9
